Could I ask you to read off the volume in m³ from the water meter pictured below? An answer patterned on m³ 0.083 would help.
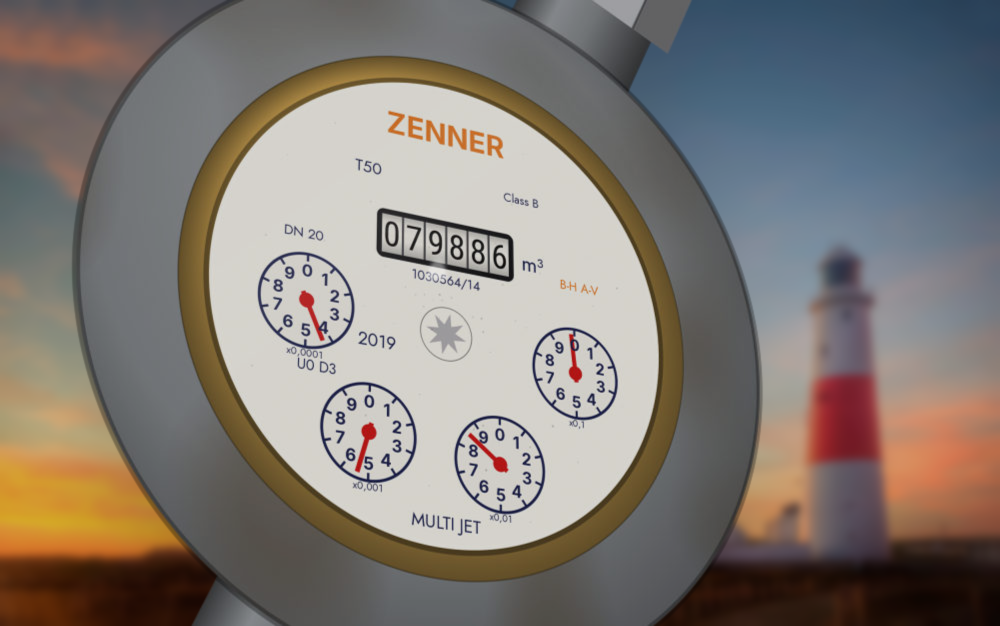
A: m³ 79885.9854
